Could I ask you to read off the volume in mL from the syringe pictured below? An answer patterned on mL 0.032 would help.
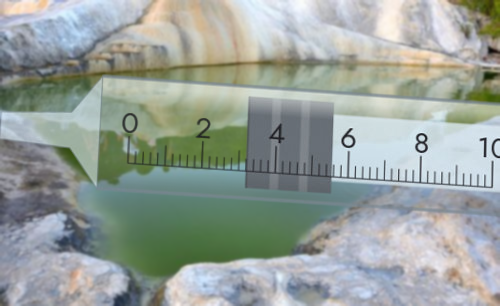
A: mL 3.2
